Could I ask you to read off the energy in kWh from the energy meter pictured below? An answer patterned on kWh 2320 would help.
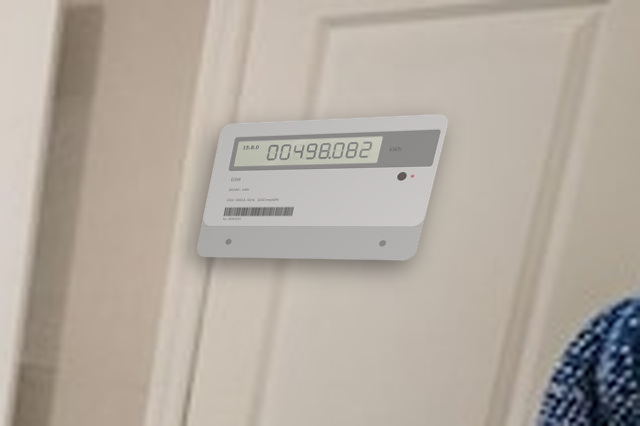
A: kWh 498.082
